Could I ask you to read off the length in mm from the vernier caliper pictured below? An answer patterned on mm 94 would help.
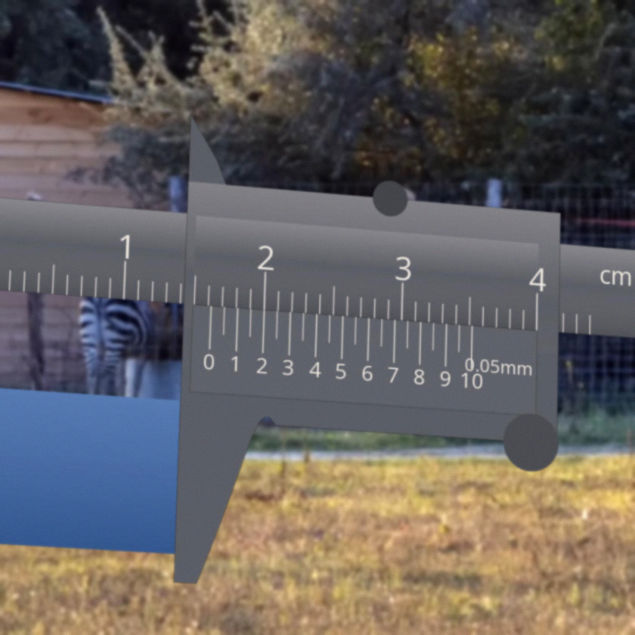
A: mm 16.2
